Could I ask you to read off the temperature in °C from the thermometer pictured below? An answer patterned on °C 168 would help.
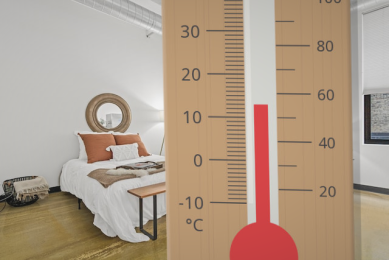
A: °C 13
